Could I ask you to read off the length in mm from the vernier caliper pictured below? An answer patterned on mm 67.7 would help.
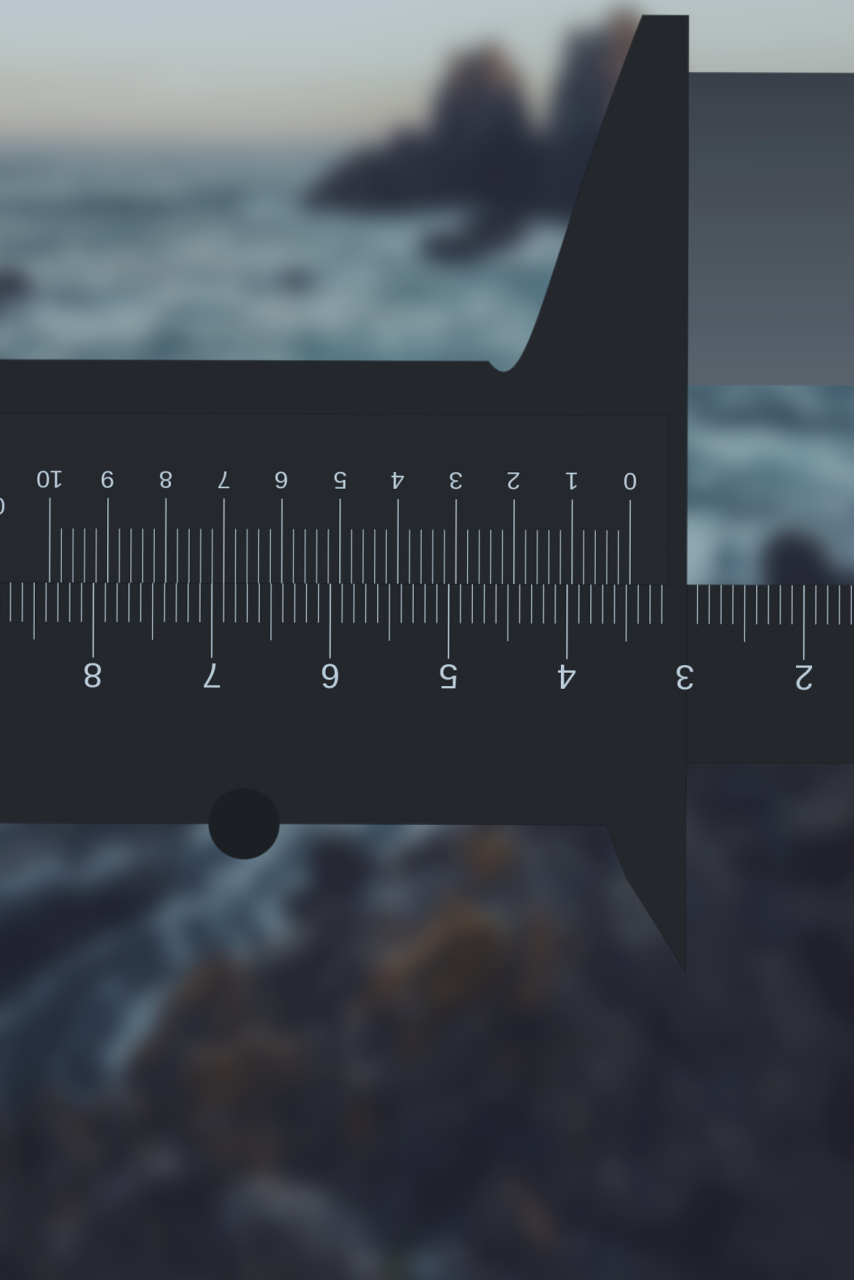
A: mm 34.7
